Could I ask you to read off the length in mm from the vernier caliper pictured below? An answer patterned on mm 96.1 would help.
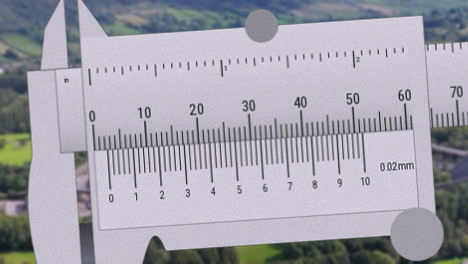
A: mm 2.5
